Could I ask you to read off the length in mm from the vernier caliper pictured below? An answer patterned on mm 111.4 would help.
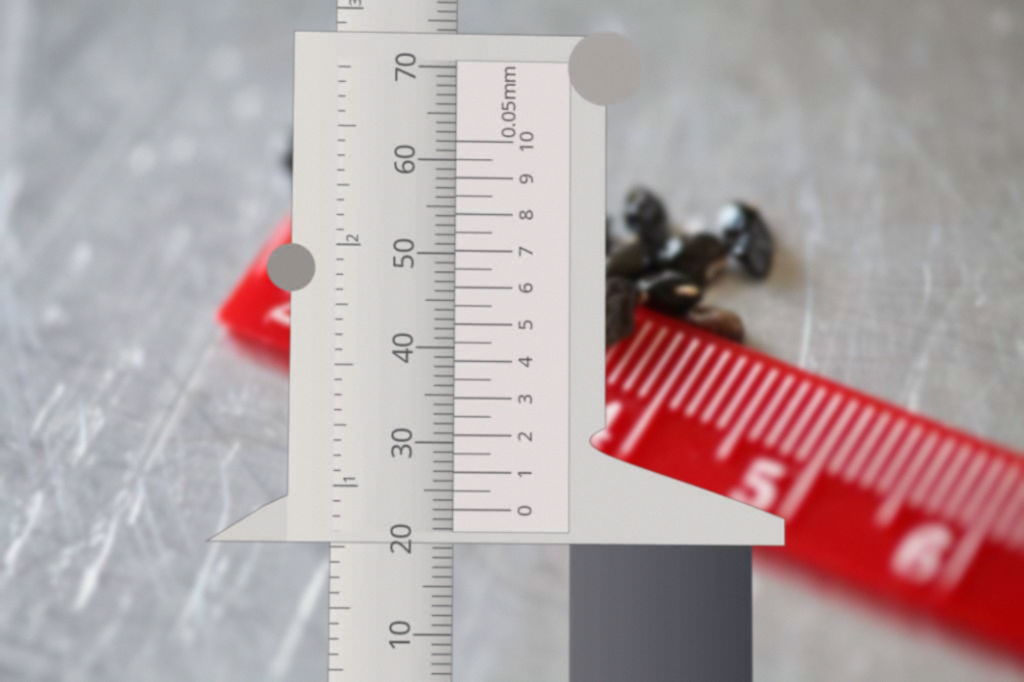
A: mm 23.0
